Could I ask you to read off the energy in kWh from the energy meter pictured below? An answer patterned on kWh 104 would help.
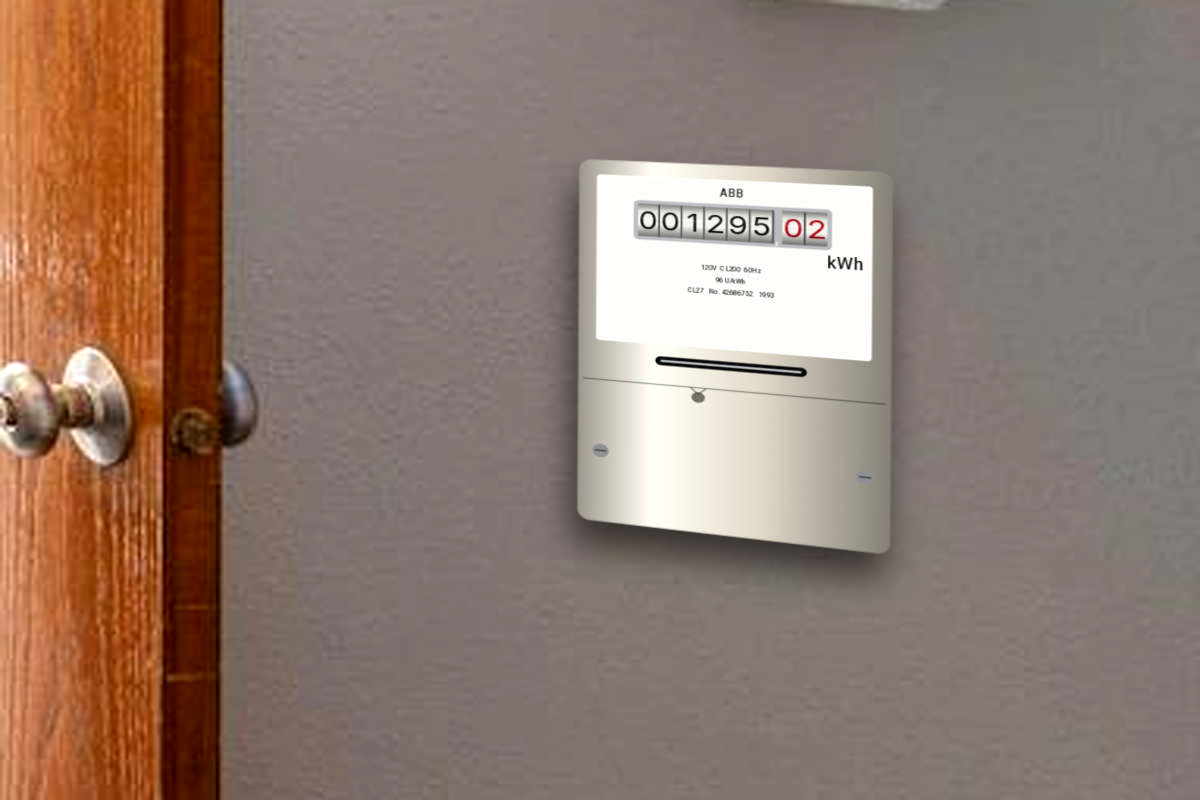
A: kWh 1295.02
